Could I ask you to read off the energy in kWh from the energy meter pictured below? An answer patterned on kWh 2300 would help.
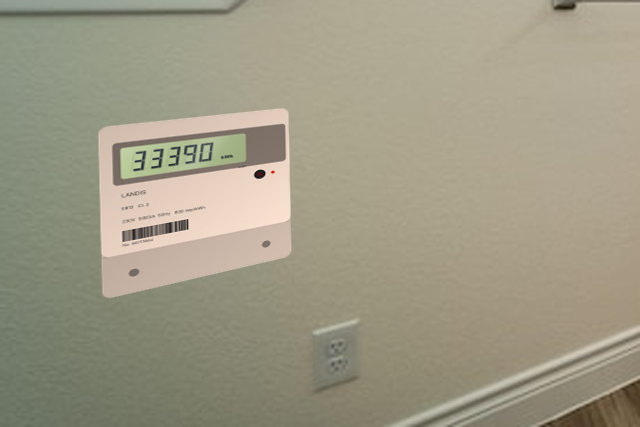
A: kWh 33390
